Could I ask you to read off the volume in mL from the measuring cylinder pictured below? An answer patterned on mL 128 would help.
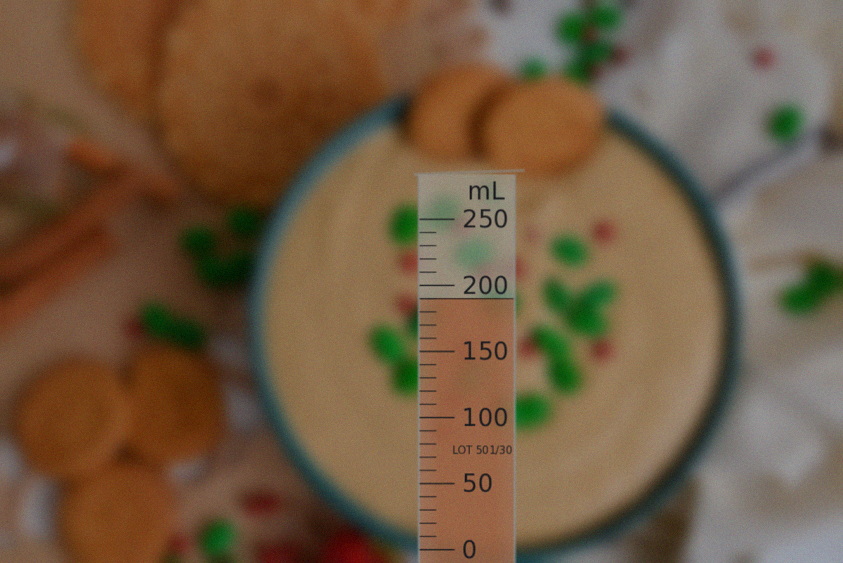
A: mL 190
